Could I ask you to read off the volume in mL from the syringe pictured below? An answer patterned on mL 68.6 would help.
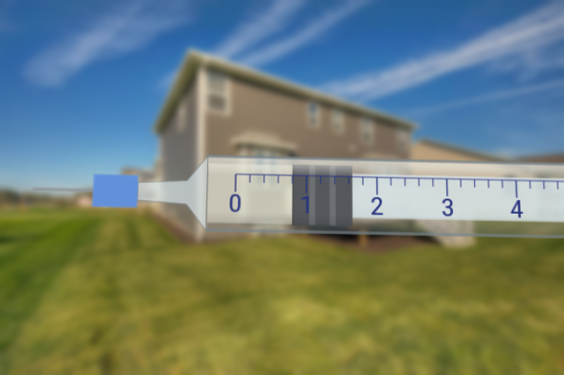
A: mL 0.8
